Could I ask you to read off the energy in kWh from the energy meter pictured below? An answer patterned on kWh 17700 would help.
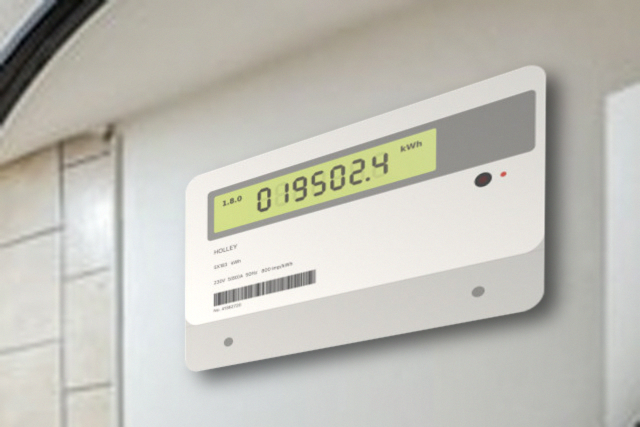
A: kWh 19502.4
